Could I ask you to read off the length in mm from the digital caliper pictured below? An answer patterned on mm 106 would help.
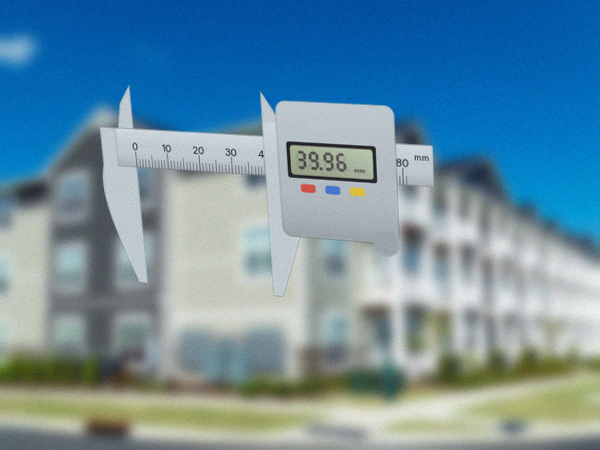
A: mm 39.96
